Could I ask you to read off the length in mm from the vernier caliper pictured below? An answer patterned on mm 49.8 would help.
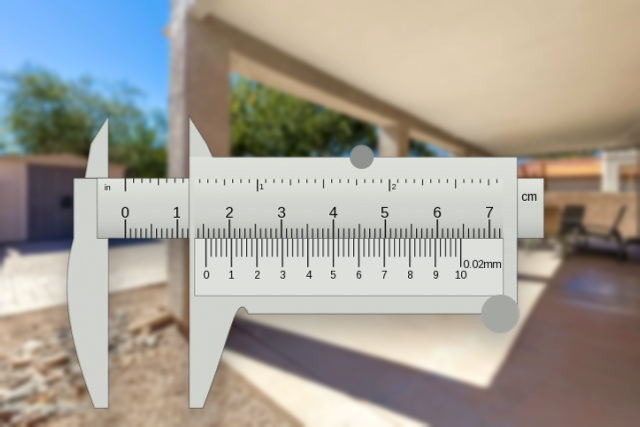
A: mm 15.5
